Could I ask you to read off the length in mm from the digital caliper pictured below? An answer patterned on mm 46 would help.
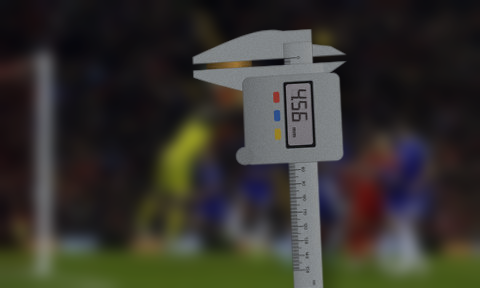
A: mm 4.56
